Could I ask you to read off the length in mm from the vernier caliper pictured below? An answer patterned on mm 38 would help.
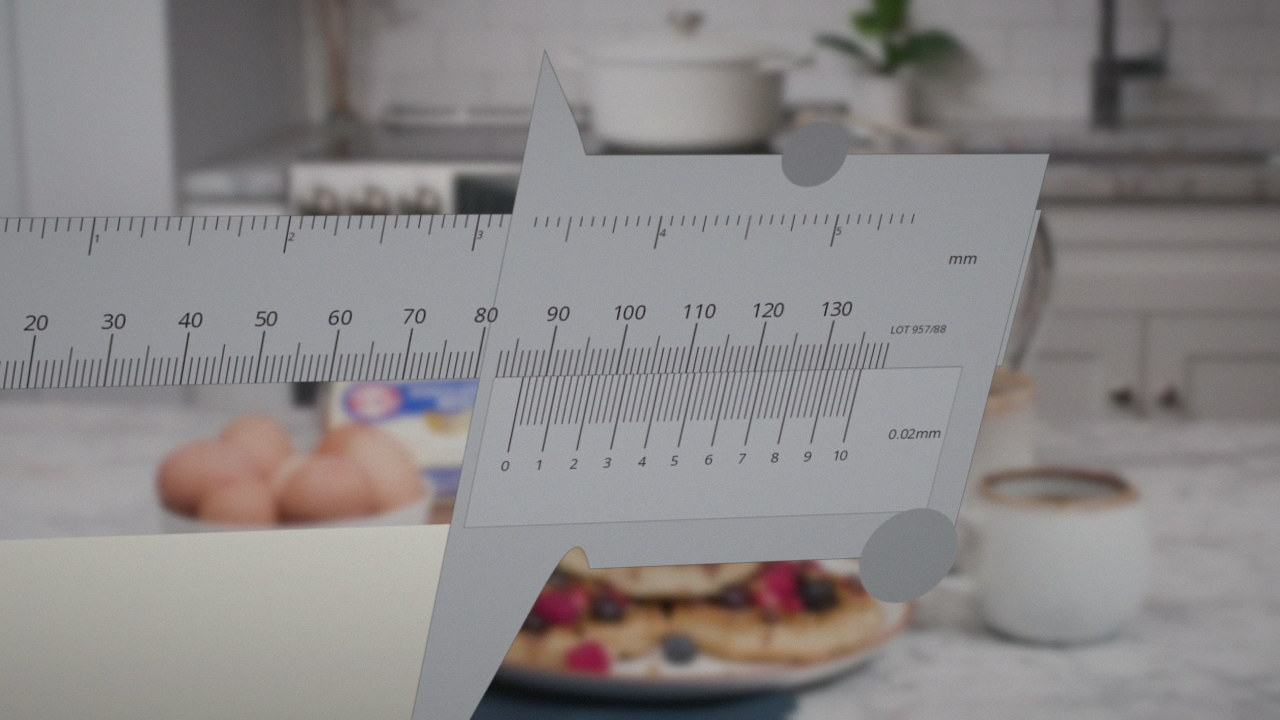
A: mm 86.8
